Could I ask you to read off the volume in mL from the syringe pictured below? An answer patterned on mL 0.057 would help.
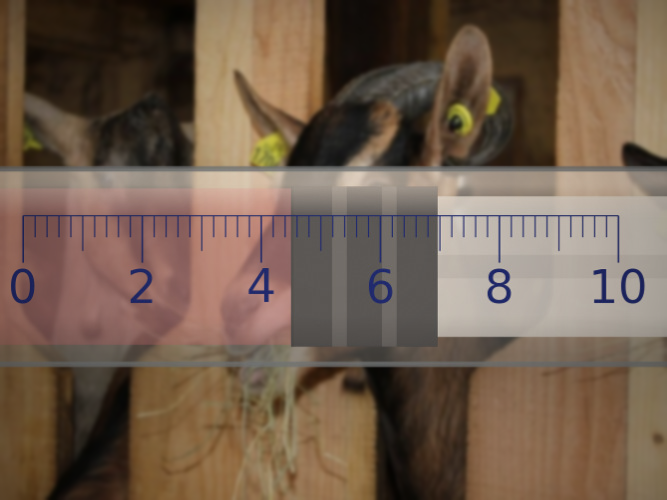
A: mL 4.5
